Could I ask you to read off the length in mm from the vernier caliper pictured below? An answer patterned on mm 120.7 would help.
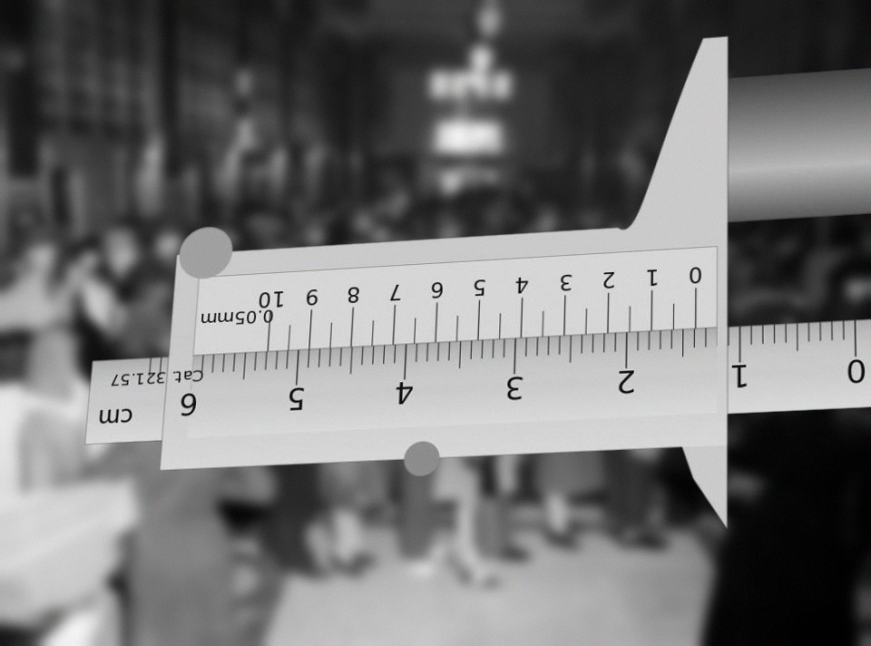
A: mm 13.9
